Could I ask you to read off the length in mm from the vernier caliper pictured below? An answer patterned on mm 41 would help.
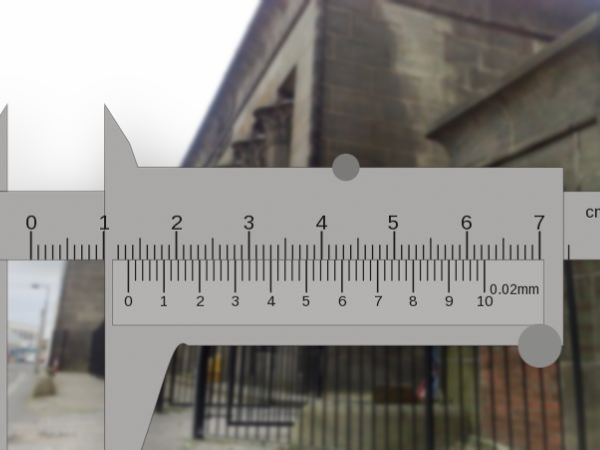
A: mm 13.4
